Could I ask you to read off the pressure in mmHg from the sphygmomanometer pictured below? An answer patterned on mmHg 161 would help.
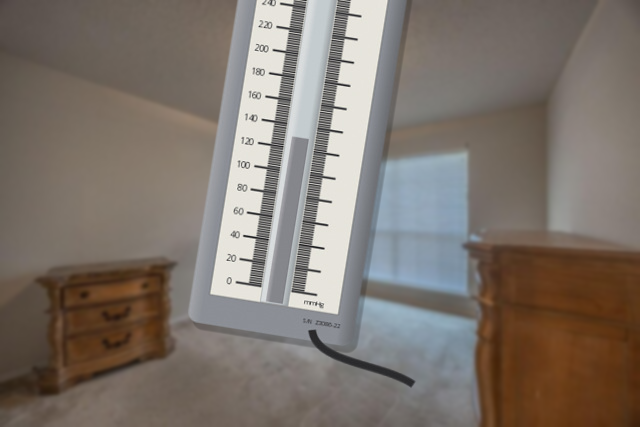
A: mmHg 130
